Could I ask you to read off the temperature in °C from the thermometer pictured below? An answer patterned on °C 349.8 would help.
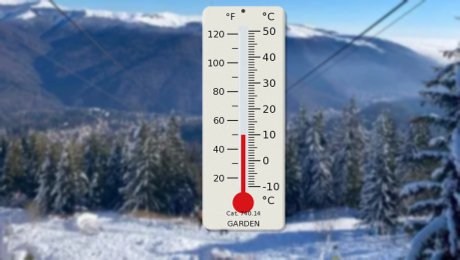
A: °C 10
